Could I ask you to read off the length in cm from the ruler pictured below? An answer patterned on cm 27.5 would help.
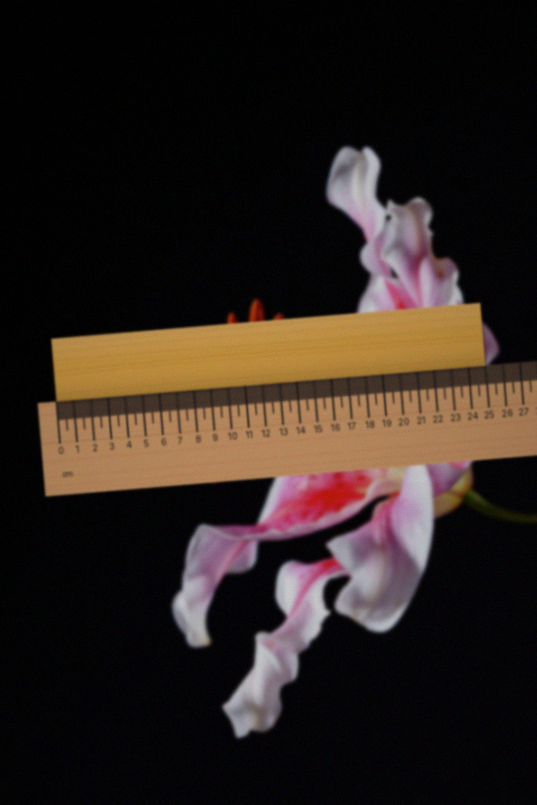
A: cm 25
